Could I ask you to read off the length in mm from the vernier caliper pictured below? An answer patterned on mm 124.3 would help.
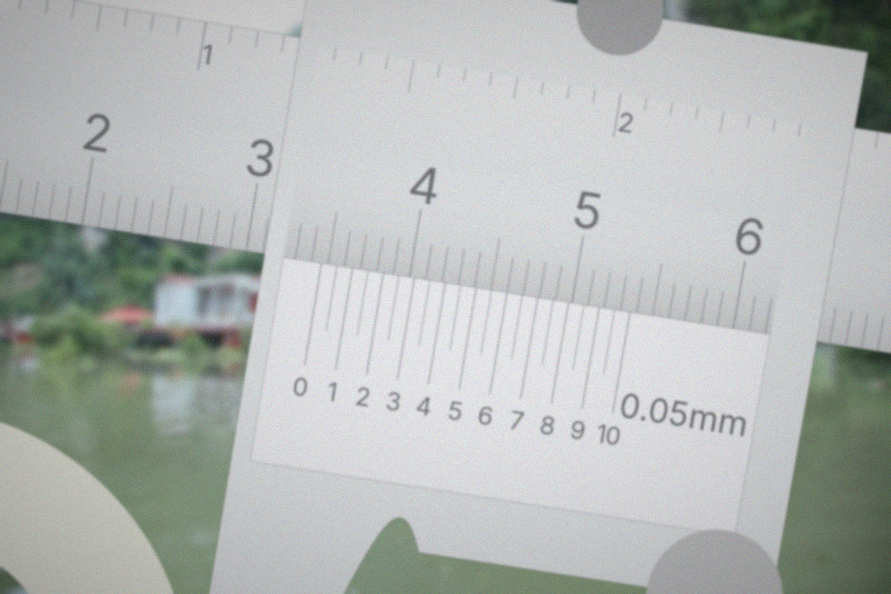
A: mm 34.6
